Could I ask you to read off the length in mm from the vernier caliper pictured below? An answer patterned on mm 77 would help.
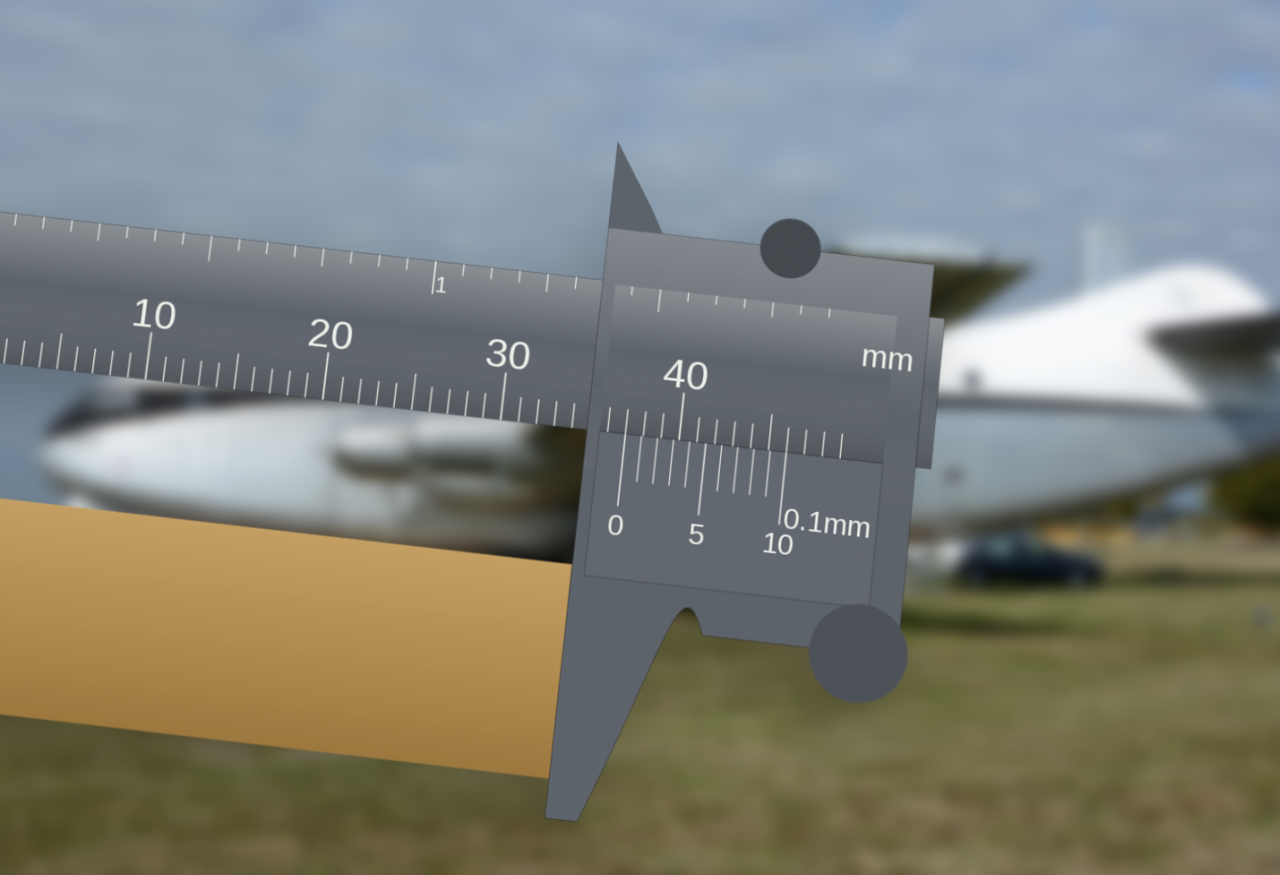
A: mm 37.0
